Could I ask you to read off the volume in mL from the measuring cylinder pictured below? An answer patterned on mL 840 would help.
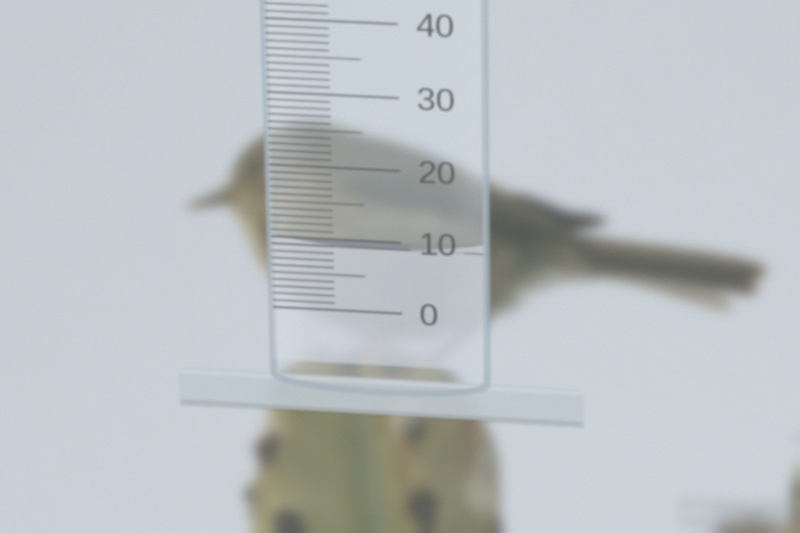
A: mL 9
